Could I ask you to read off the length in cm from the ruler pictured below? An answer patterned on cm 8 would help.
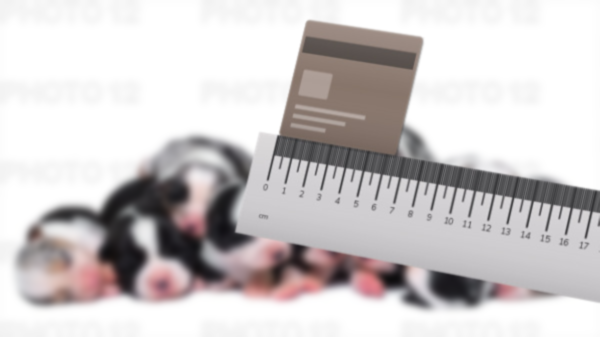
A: cm 6.5
